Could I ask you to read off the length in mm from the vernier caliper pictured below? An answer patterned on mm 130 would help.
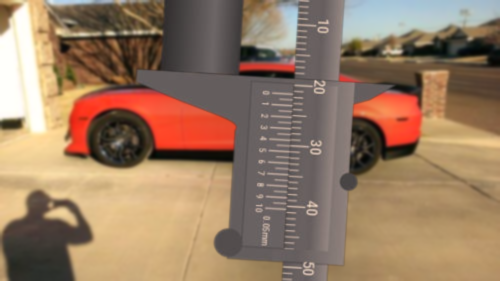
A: mm 21.5
